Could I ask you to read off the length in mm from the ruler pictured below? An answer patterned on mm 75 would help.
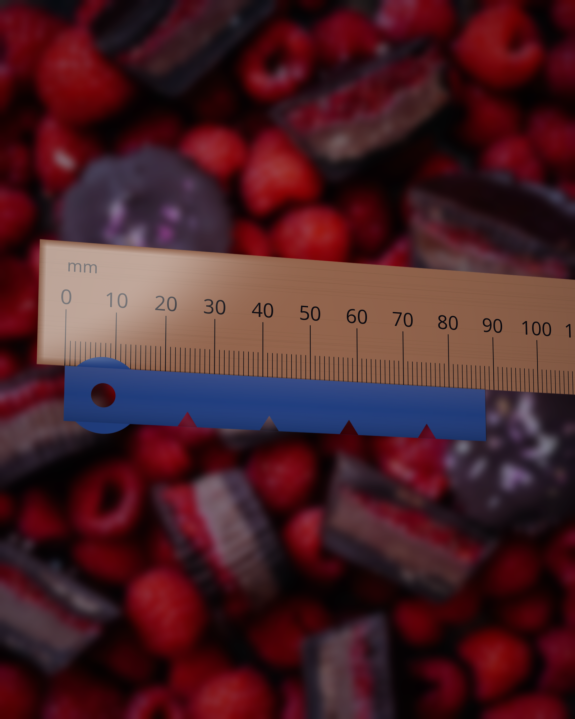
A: mm 88
